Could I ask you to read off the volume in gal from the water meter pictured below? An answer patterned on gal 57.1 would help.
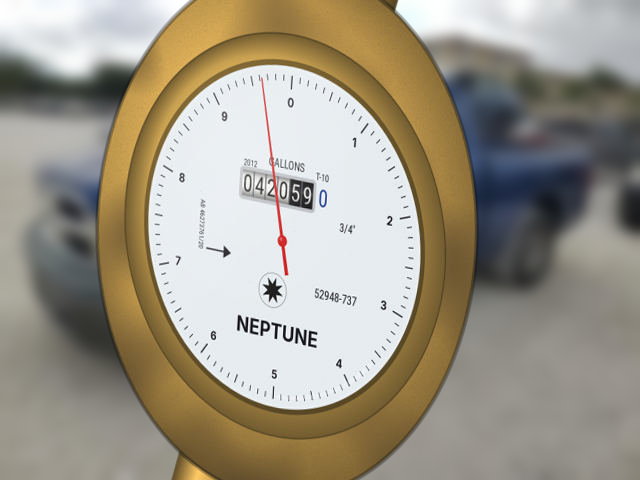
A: gal 420589.6
